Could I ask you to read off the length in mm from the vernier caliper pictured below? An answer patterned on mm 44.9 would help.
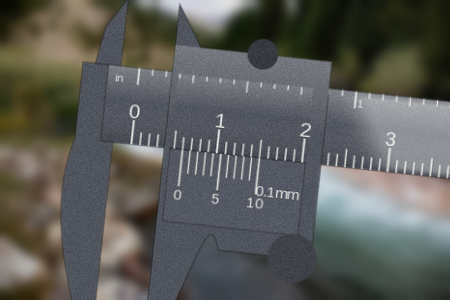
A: mm 6.0
